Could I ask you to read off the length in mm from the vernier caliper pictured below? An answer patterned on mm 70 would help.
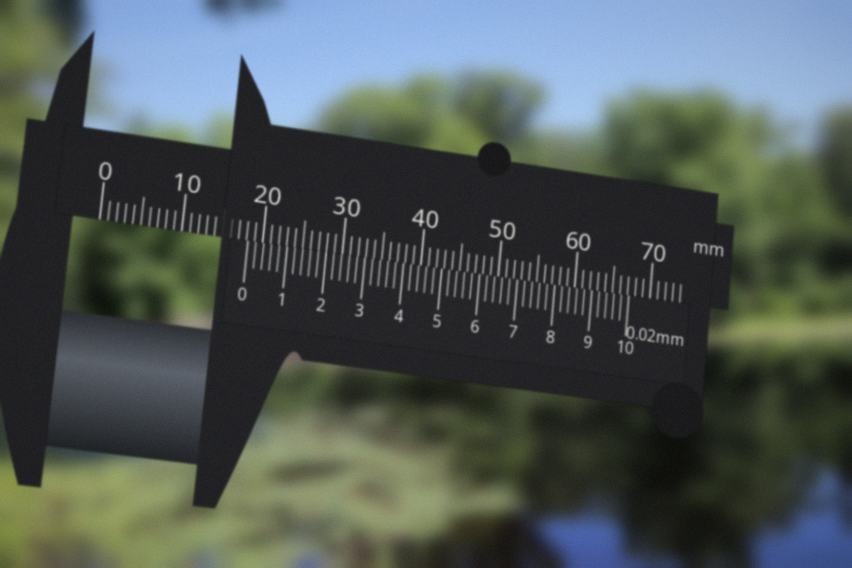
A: mm 18.2
